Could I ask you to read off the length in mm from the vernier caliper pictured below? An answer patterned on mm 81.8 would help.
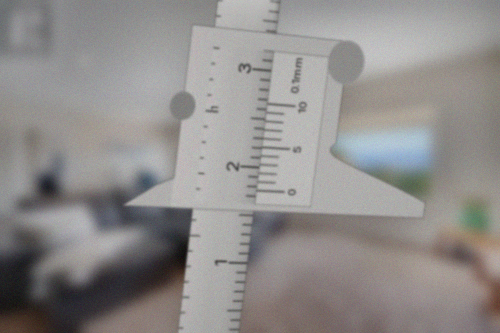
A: mm 17.6
